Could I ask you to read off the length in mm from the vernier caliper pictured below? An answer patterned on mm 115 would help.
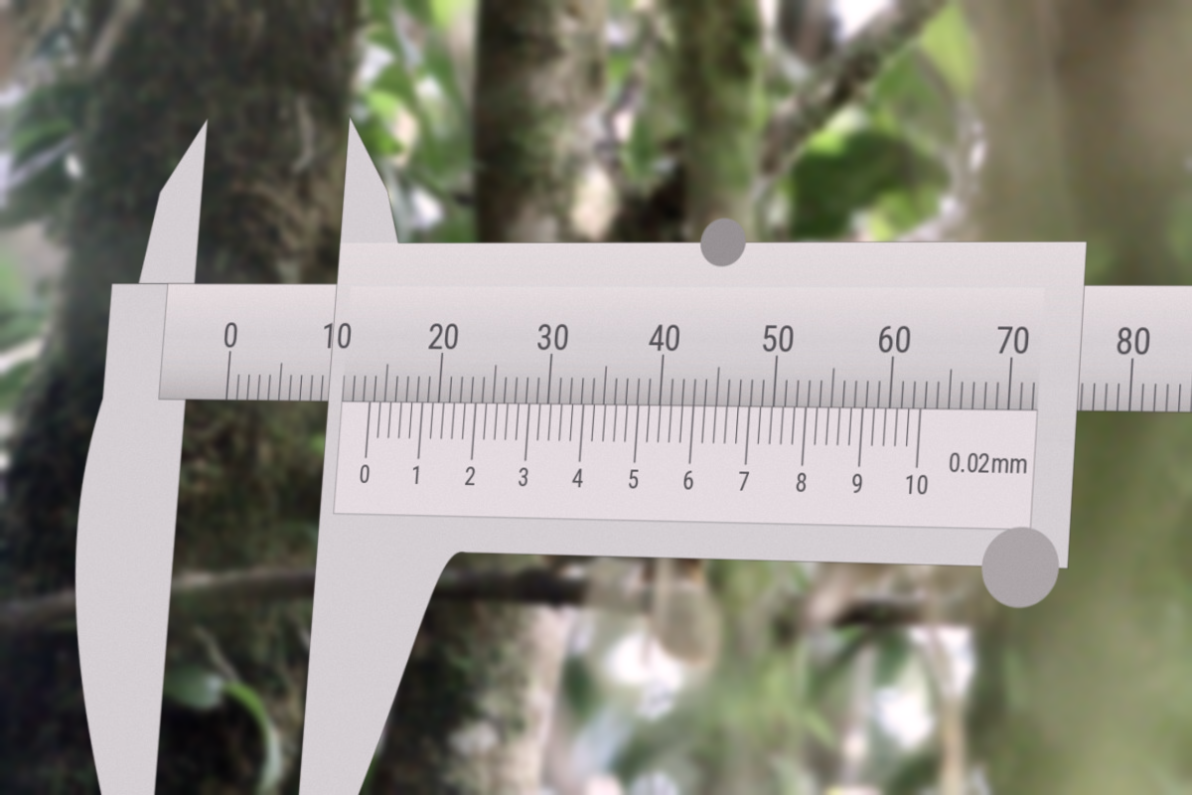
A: mm 13.6
